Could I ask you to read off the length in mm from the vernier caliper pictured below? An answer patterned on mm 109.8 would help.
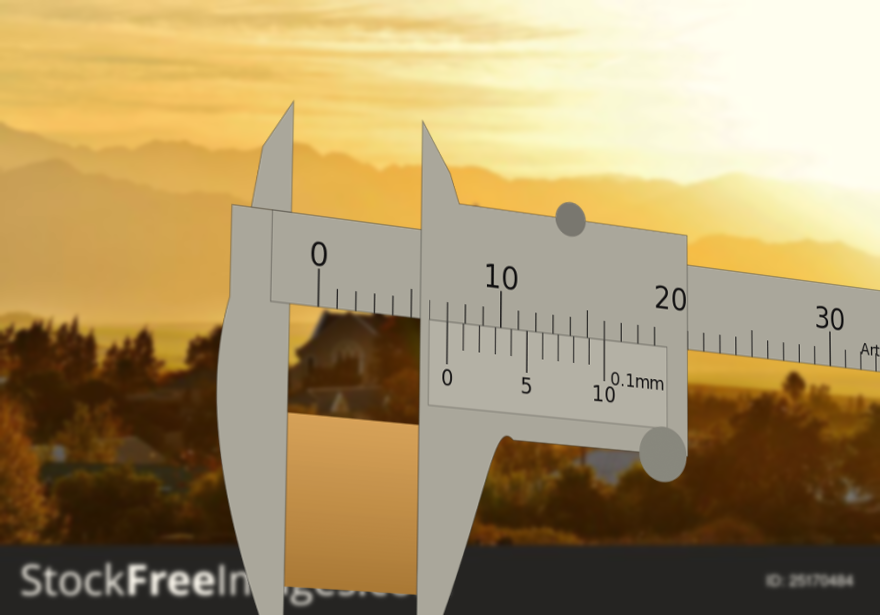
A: mm 7.0
